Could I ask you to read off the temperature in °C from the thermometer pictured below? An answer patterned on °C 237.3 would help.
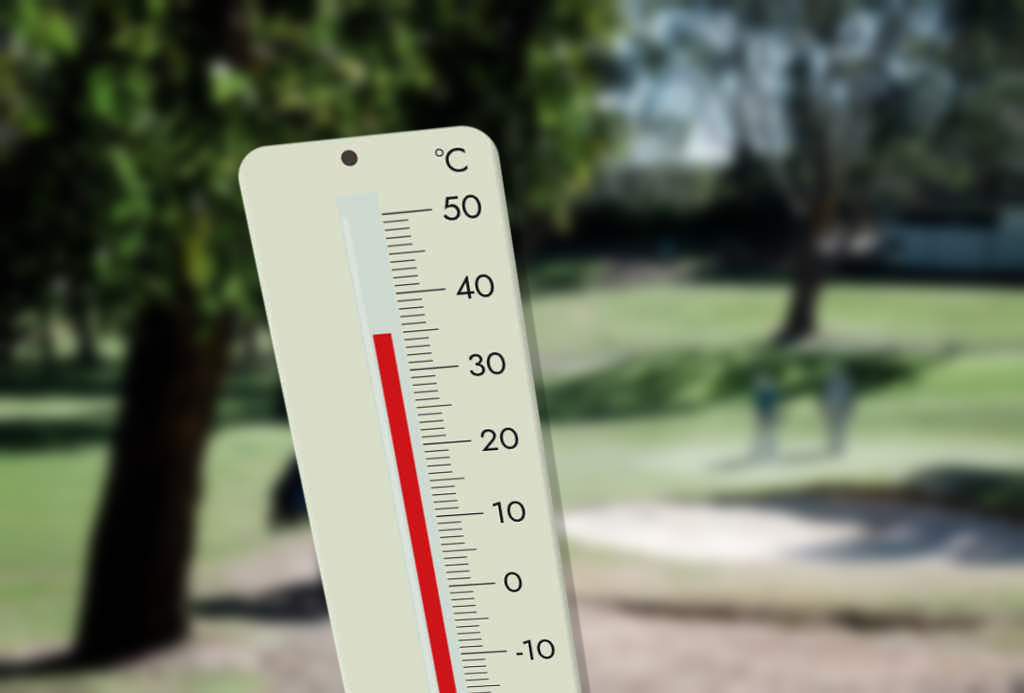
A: °C 35
